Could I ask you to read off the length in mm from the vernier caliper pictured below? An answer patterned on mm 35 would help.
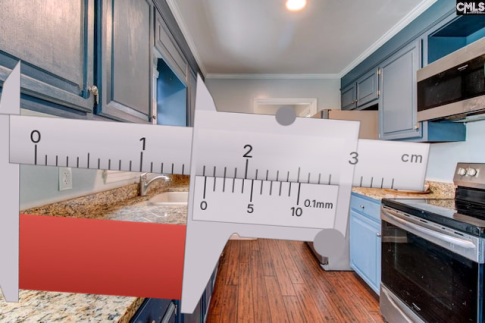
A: mm 16.2
